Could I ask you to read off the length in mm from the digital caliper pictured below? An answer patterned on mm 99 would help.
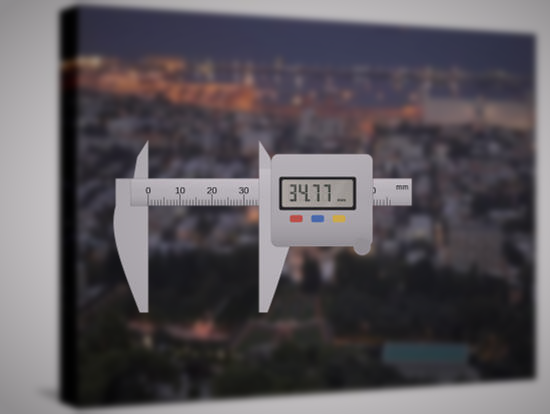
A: mm 34.77
